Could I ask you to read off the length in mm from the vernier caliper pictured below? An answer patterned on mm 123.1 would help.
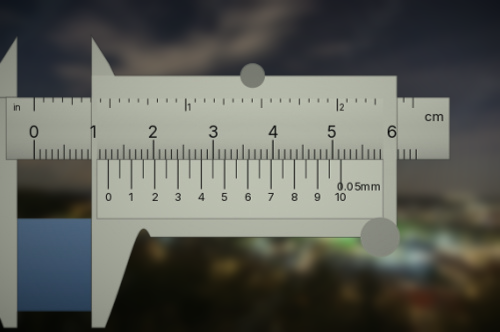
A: mm 12.4
